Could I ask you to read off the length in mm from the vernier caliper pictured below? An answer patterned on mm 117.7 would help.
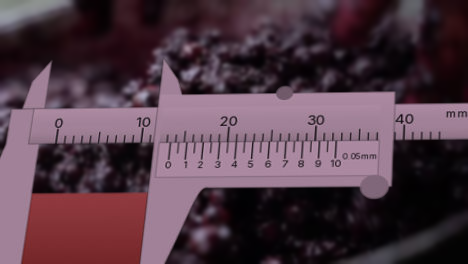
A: mm 13.4
